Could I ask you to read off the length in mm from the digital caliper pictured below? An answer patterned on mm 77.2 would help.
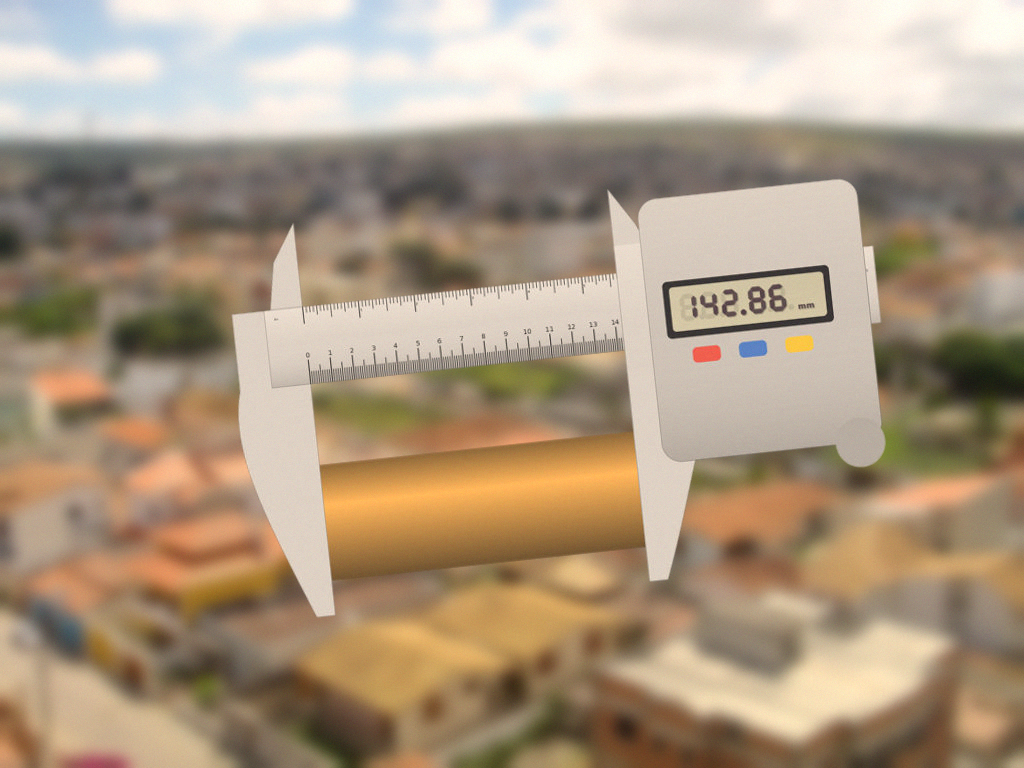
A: mm 142.86
